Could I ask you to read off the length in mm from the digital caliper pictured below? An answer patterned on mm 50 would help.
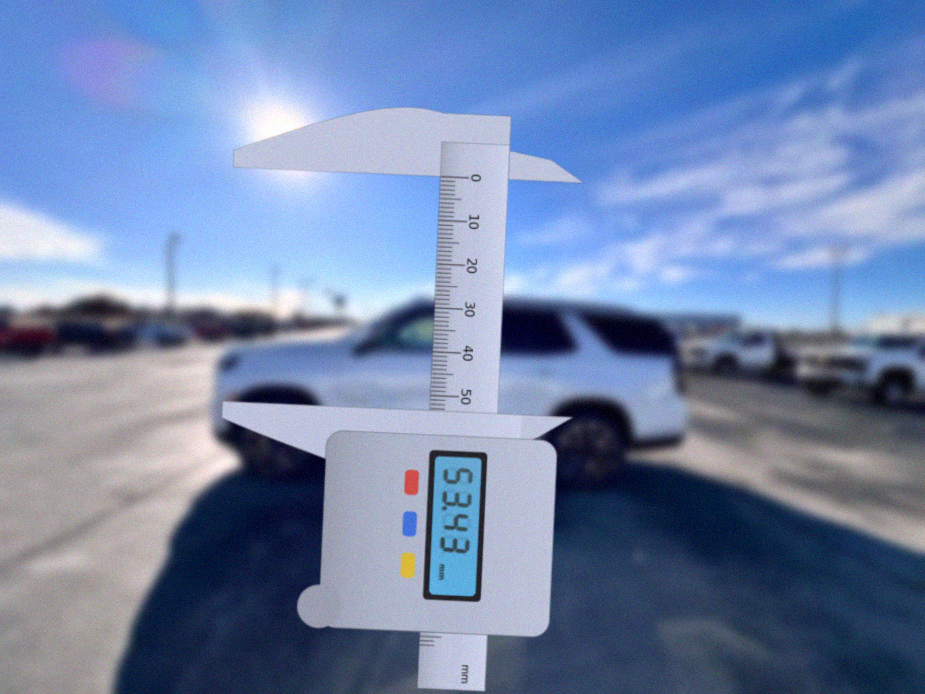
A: mm 53.43
